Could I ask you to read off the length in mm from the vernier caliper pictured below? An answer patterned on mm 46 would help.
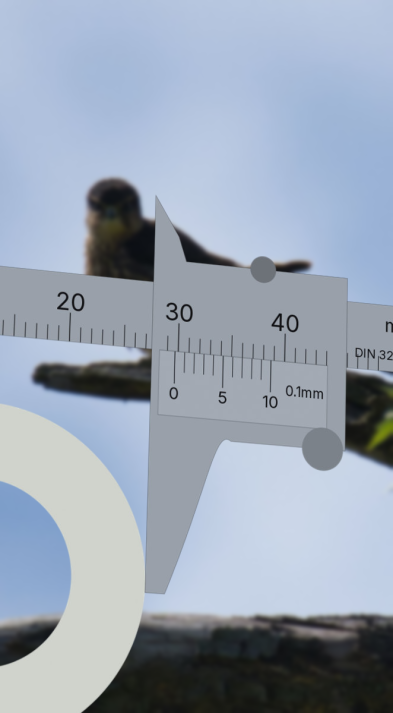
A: mm 29.7
